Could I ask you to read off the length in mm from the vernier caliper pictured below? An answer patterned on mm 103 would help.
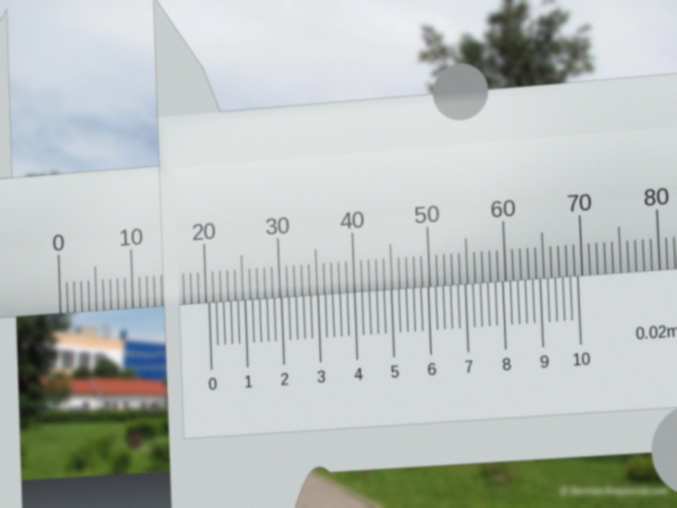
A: mm 20.4
